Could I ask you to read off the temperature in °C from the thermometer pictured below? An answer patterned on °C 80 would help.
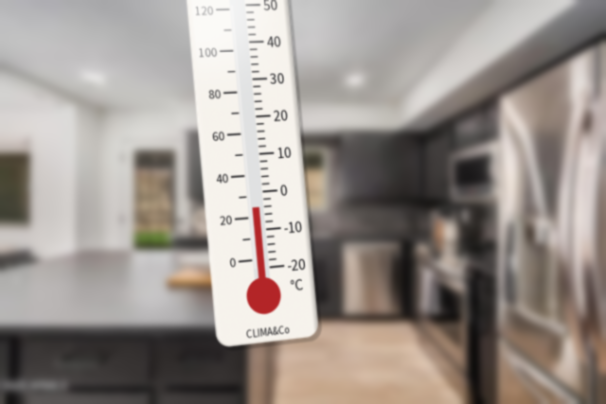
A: °C -4
